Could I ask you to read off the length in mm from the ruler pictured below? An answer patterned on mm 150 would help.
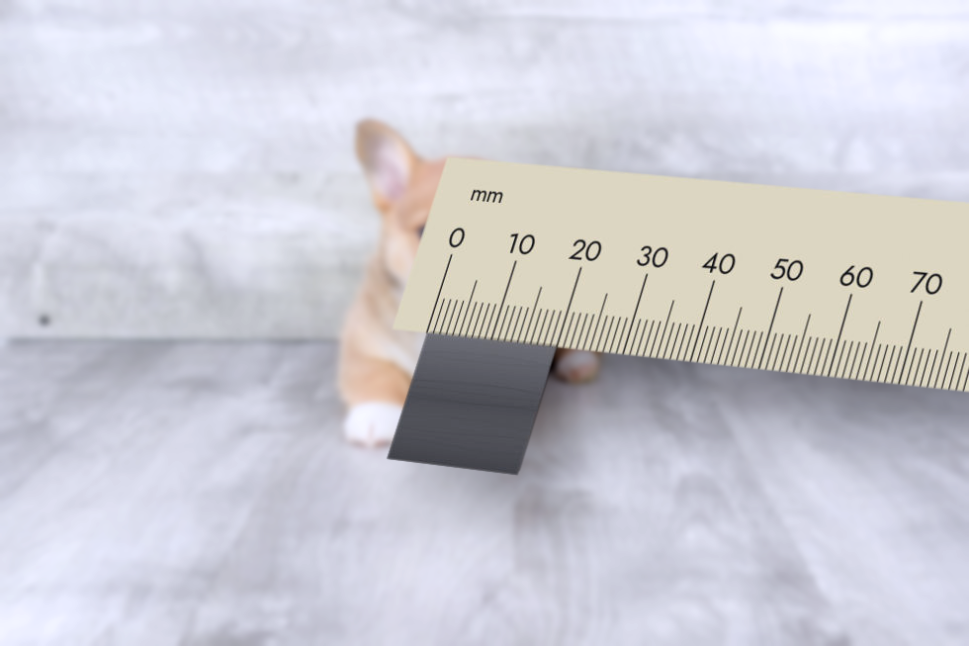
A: mm 20
